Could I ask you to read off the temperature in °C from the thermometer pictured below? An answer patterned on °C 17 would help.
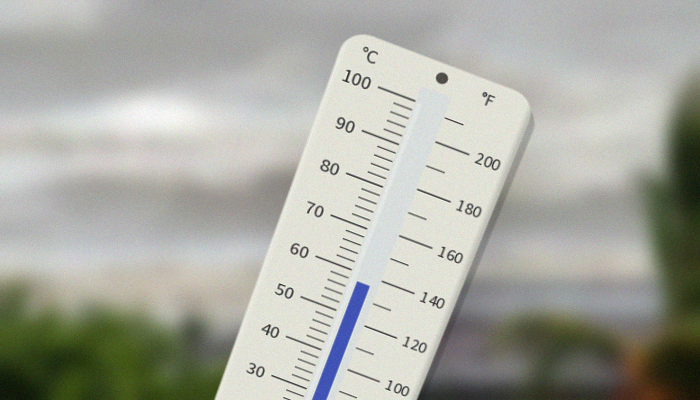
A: °C 58
